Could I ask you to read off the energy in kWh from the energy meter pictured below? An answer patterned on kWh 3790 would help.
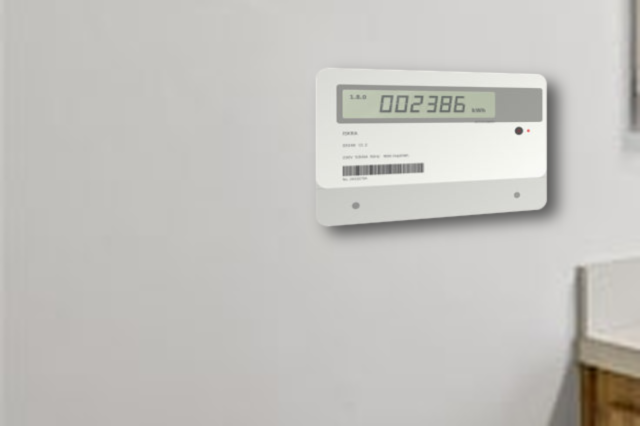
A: kWh 2386
